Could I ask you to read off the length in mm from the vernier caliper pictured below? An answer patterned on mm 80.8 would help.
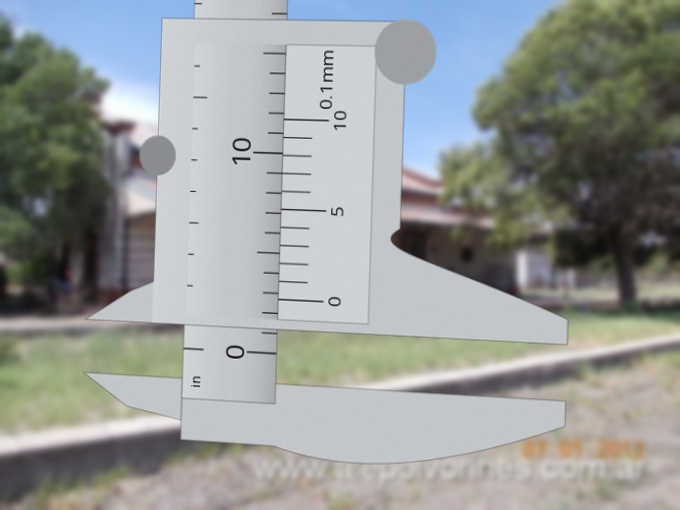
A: mm 2.7
